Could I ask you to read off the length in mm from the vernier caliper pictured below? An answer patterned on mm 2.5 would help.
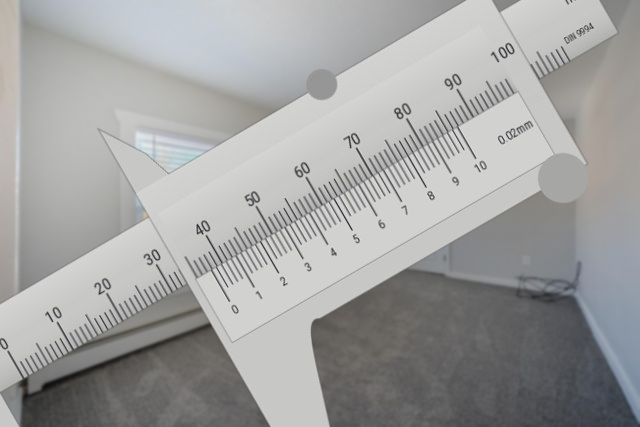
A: mm 37.8
